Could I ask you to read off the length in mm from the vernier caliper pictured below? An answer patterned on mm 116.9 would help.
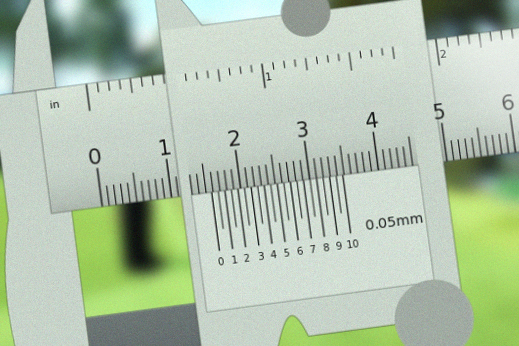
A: mm 15.8
